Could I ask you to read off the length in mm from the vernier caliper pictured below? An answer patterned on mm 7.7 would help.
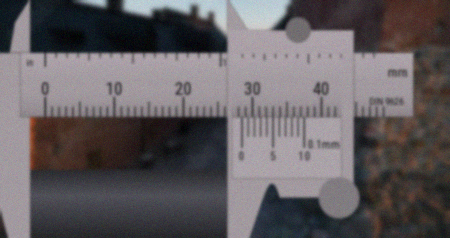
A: mm 28.5
